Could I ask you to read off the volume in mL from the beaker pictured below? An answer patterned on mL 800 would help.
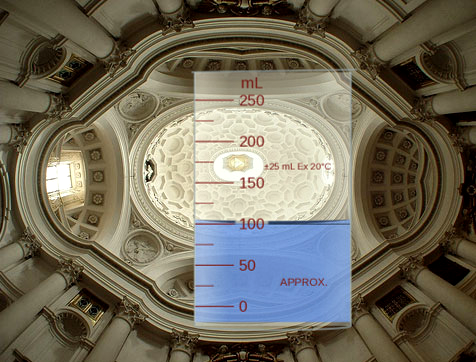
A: mL 100
